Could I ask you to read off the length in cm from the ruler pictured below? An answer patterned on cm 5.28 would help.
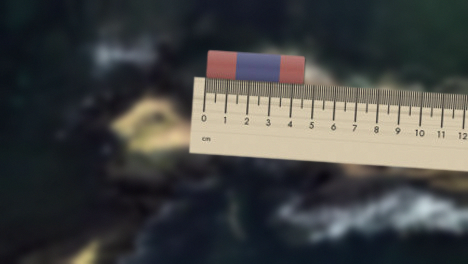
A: cm 4.5
